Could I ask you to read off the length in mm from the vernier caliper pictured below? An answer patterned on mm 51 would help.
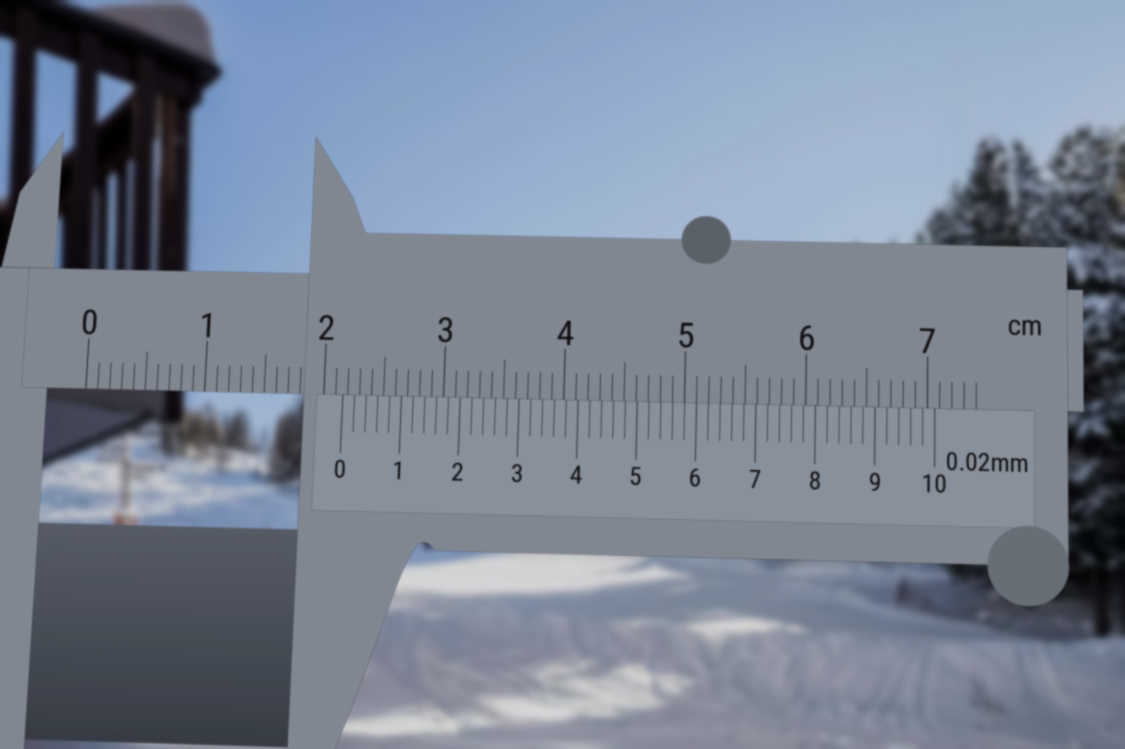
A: mm 21.6
